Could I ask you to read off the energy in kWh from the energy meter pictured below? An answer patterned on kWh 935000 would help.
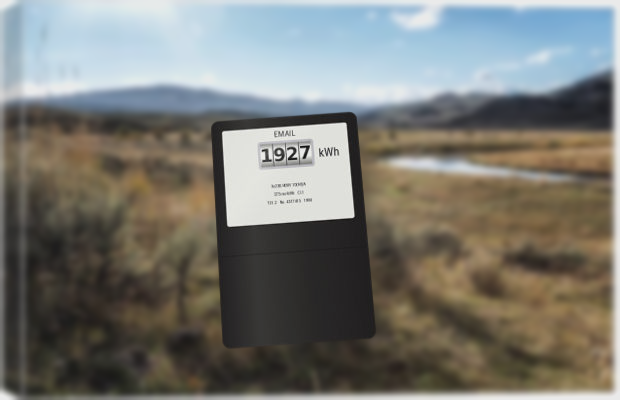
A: kWh 1927
